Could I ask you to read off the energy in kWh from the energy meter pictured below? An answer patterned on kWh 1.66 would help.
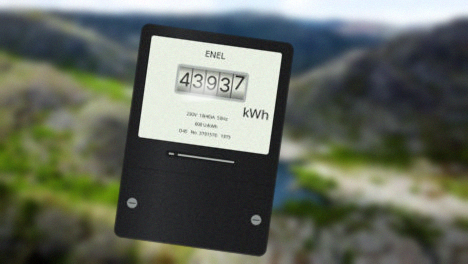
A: kWh 43937
